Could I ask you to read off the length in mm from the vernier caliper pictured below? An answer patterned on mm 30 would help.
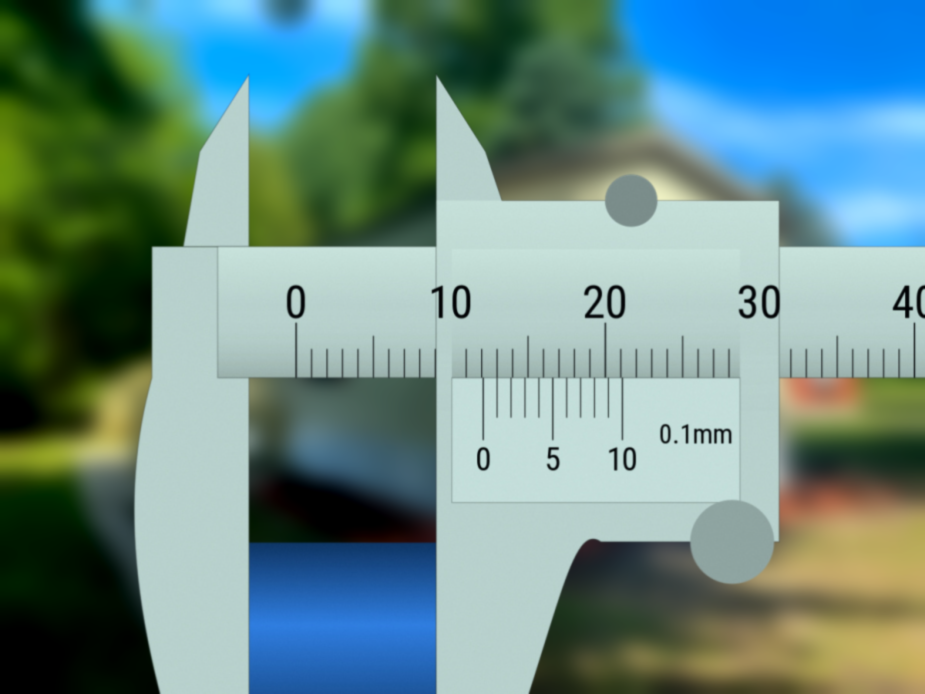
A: mm 12.1
